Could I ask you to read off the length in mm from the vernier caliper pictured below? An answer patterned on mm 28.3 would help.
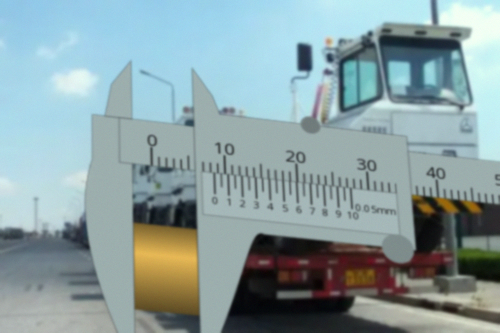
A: mm 8.5
